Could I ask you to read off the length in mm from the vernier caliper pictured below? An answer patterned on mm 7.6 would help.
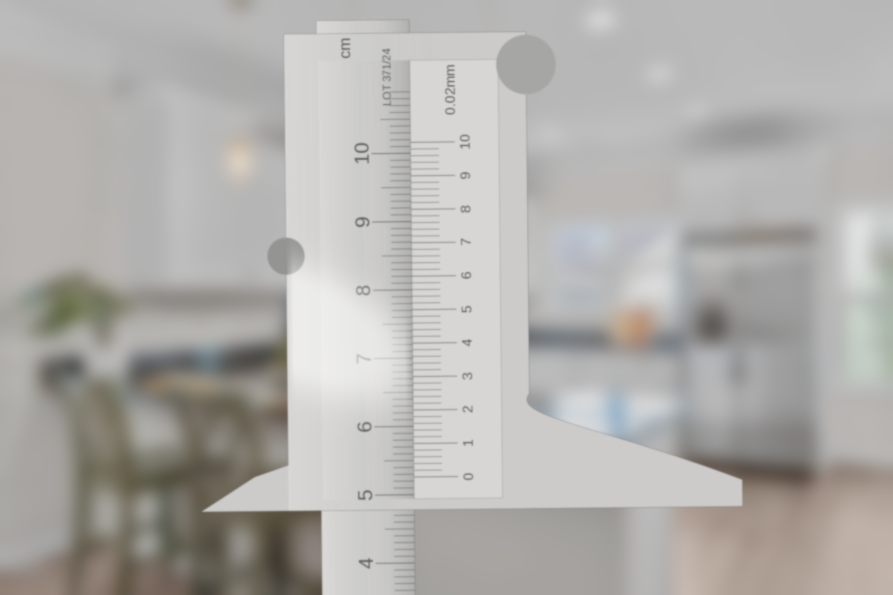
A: mm 52.6
